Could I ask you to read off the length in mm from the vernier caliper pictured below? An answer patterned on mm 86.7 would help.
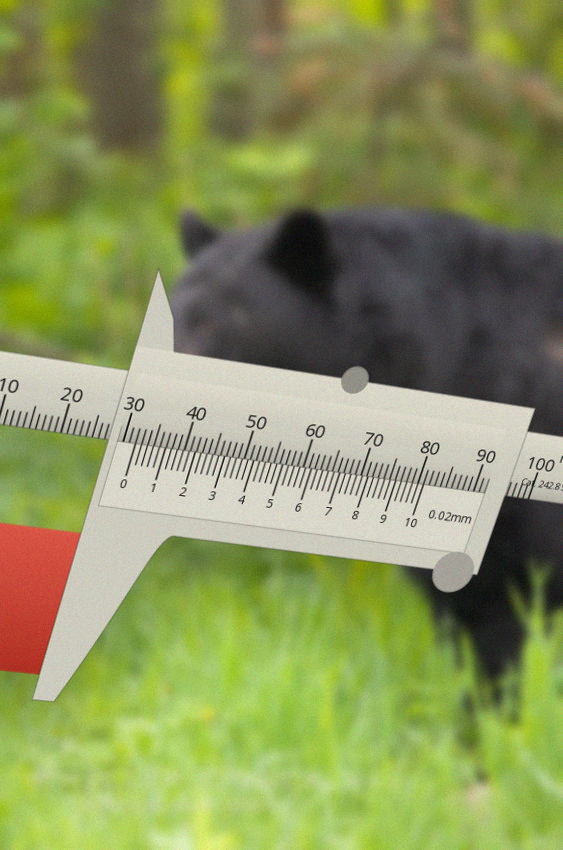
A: mm 32.0
